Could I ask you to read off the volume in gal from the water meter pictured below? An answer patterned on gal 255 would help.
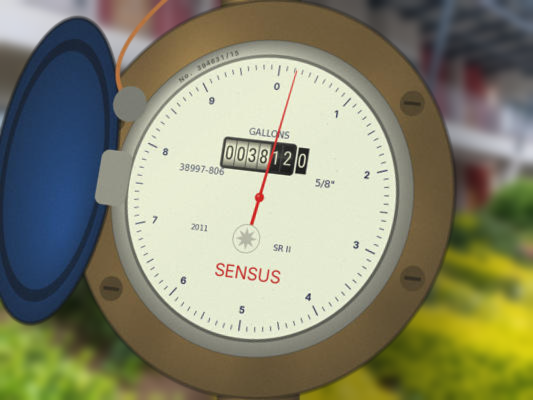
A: gal 38120.2
